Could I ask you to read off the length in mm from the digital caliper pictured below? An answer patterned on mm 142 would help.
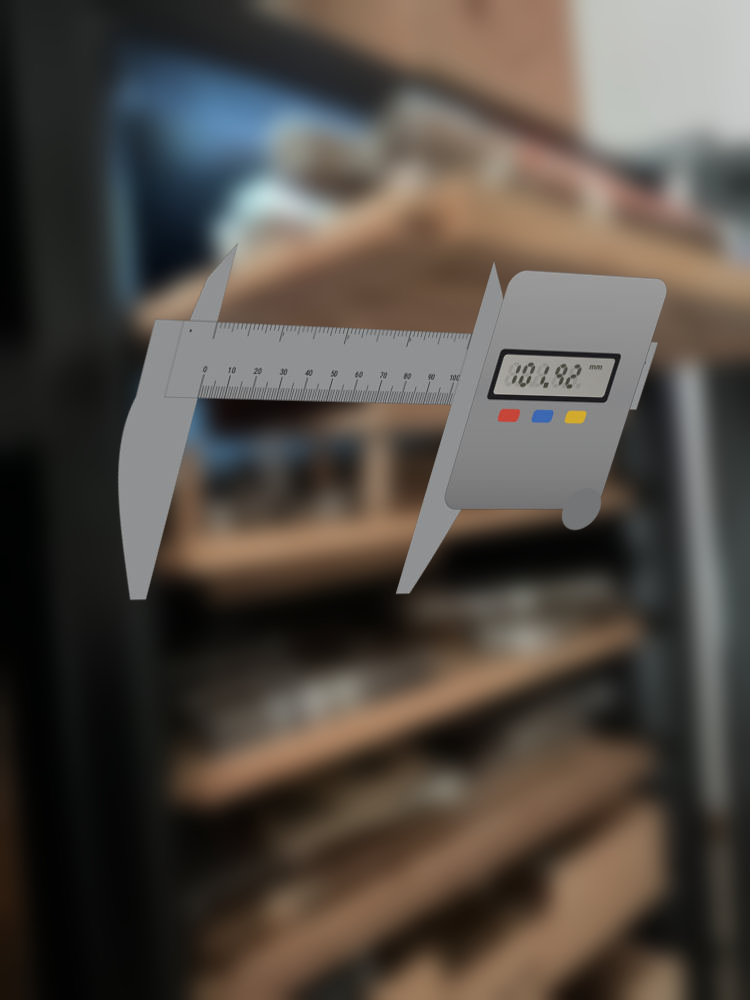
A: mm 101.92
